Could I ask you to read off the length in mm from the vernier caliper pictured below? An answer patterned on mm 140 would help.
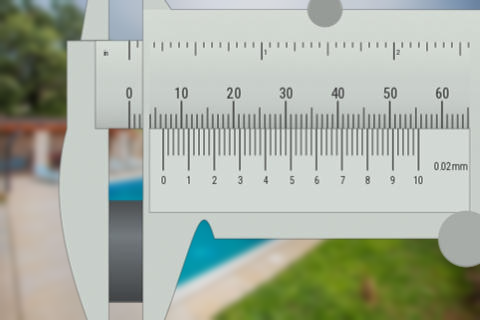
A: mm 6.5
